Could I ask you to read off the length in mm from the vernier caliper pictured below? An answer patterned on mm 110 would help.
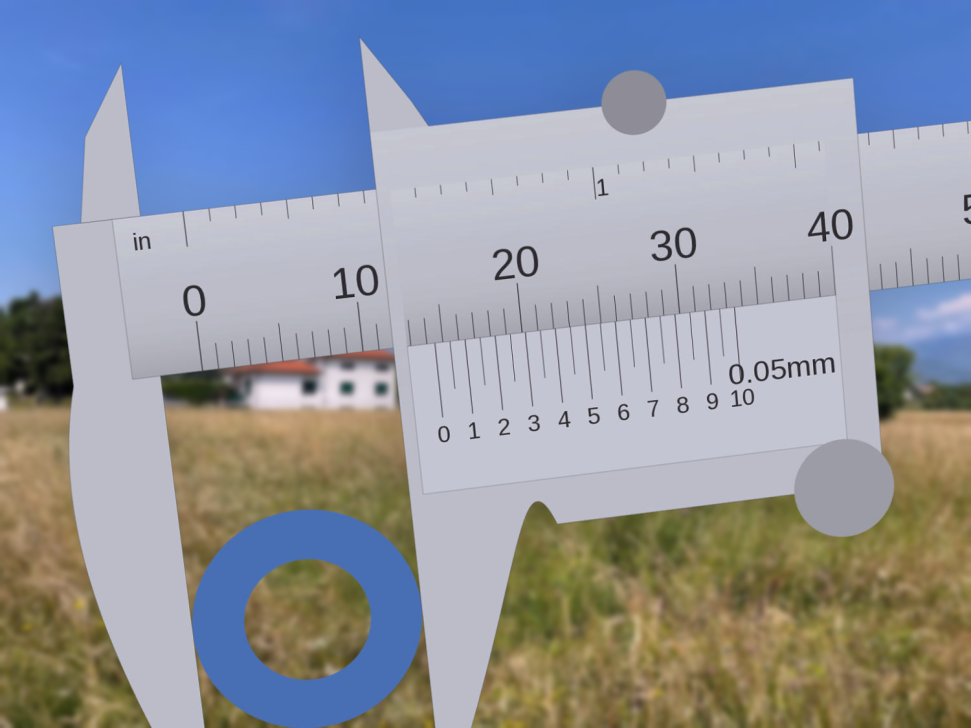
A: mm 14.5
